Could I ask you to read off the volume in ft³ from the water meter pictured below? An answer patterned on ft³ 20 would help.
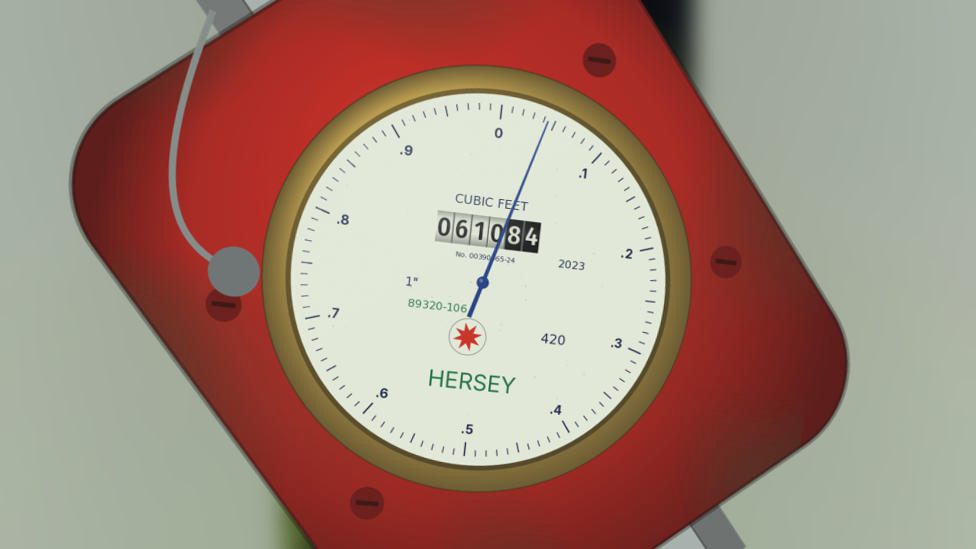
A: ft³ 61084.04
